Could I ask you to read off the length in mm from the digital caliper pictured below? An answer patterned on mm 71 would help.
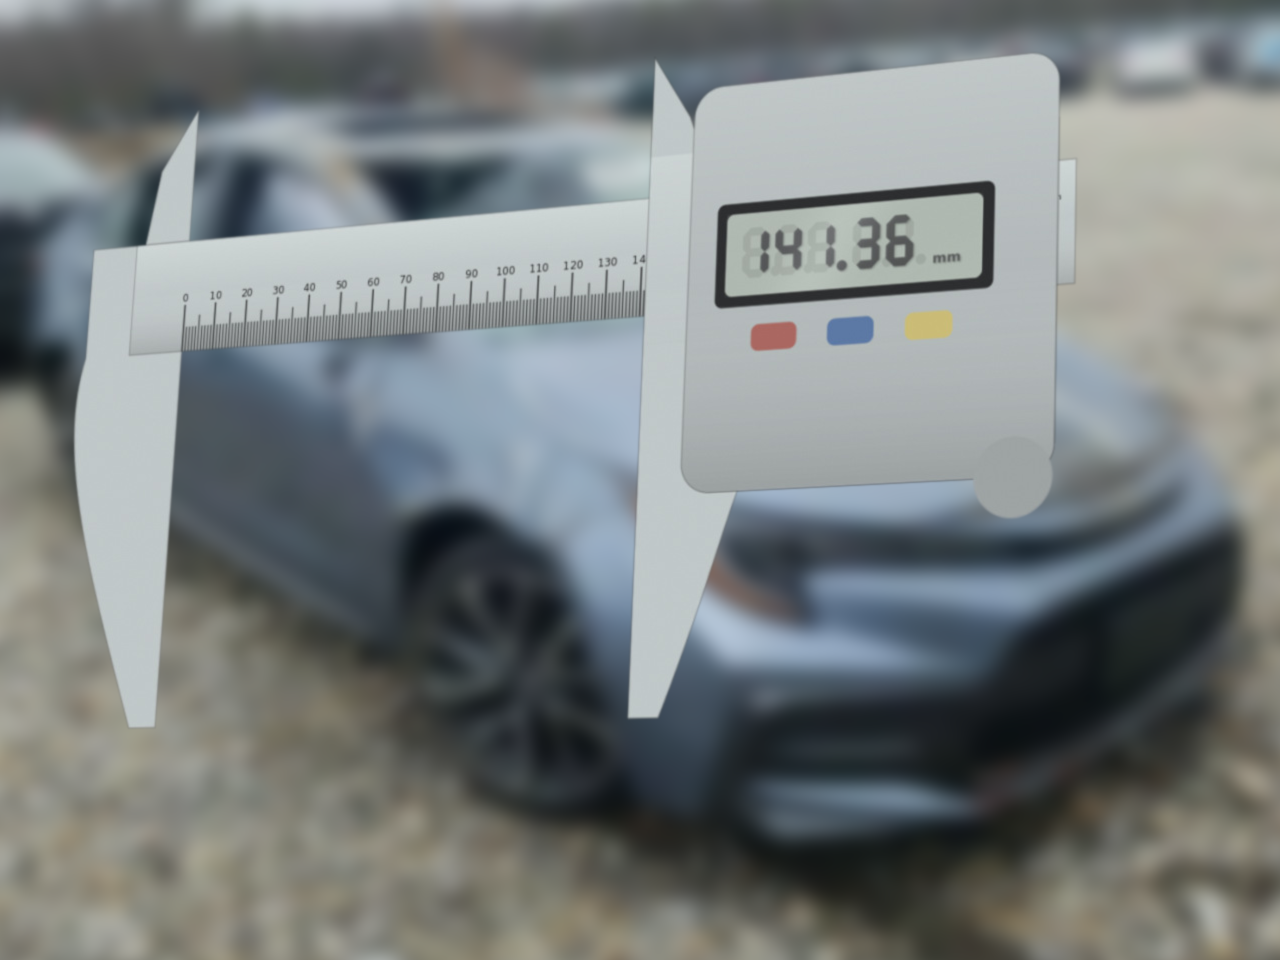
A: mm 141.36
